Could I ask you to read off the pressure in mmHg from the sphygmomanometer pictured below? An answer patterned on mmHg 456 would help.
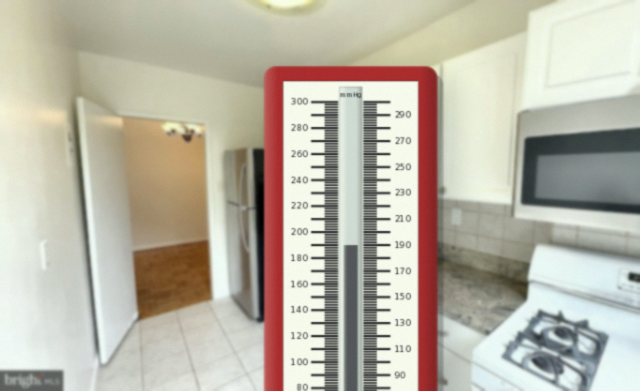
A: mmHg 190
